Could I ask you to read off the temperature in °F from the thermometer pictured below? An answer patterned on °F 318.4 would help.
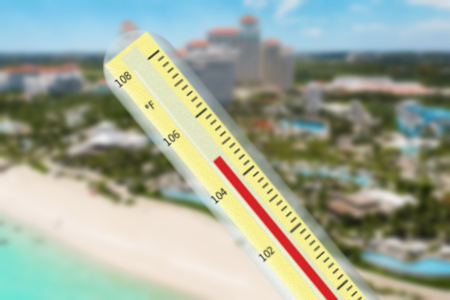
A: °F 104.8
